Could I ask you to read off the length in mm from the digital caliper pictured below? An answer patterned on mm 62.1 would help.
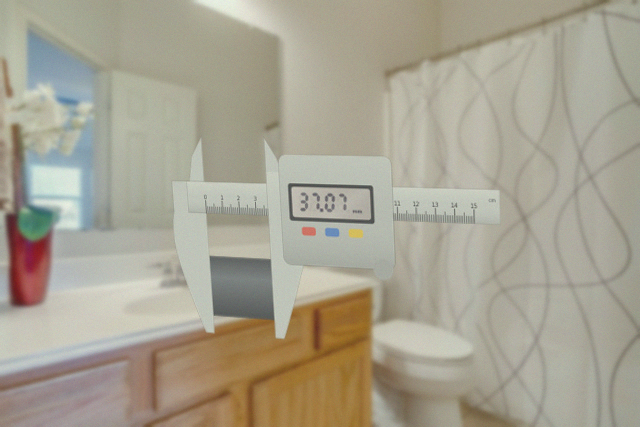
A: mm 37.07
